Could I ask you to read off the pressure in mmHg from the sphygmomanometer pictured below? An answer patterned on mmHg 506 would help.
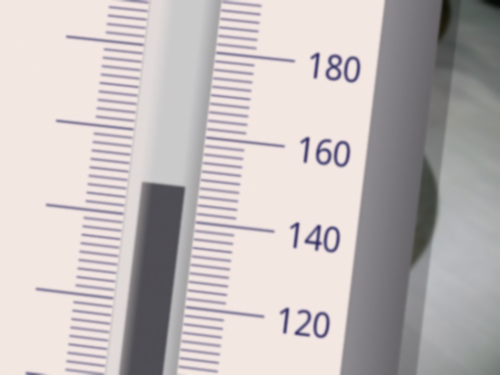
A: mmHg 148
